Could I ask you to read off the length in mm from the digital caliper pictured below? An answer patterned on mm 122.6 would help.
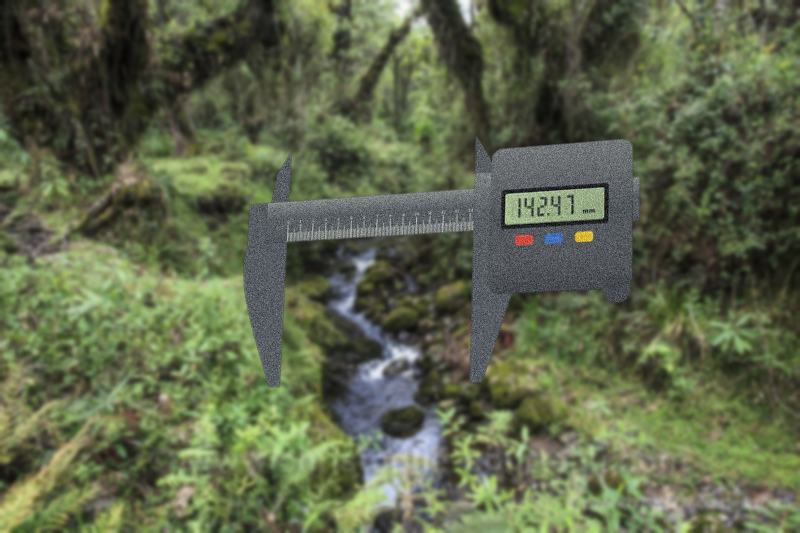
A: mm 142.47
